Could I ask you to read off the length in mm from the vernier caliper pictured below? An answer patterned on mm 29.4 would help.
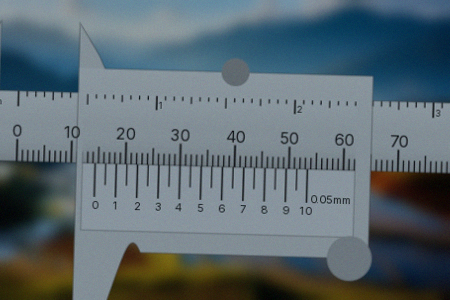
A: mm 14.4
